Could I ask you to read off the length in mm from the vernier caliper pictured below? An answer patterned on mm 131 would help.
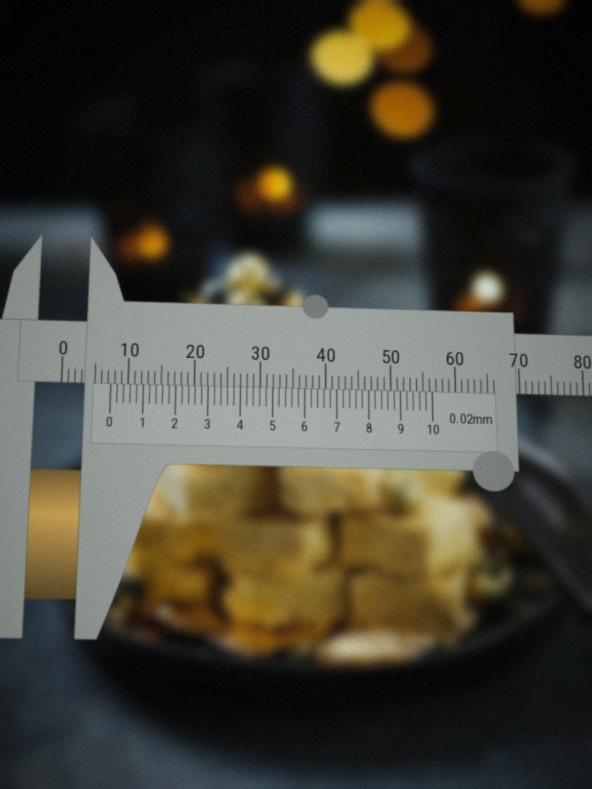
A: mm 7.4
